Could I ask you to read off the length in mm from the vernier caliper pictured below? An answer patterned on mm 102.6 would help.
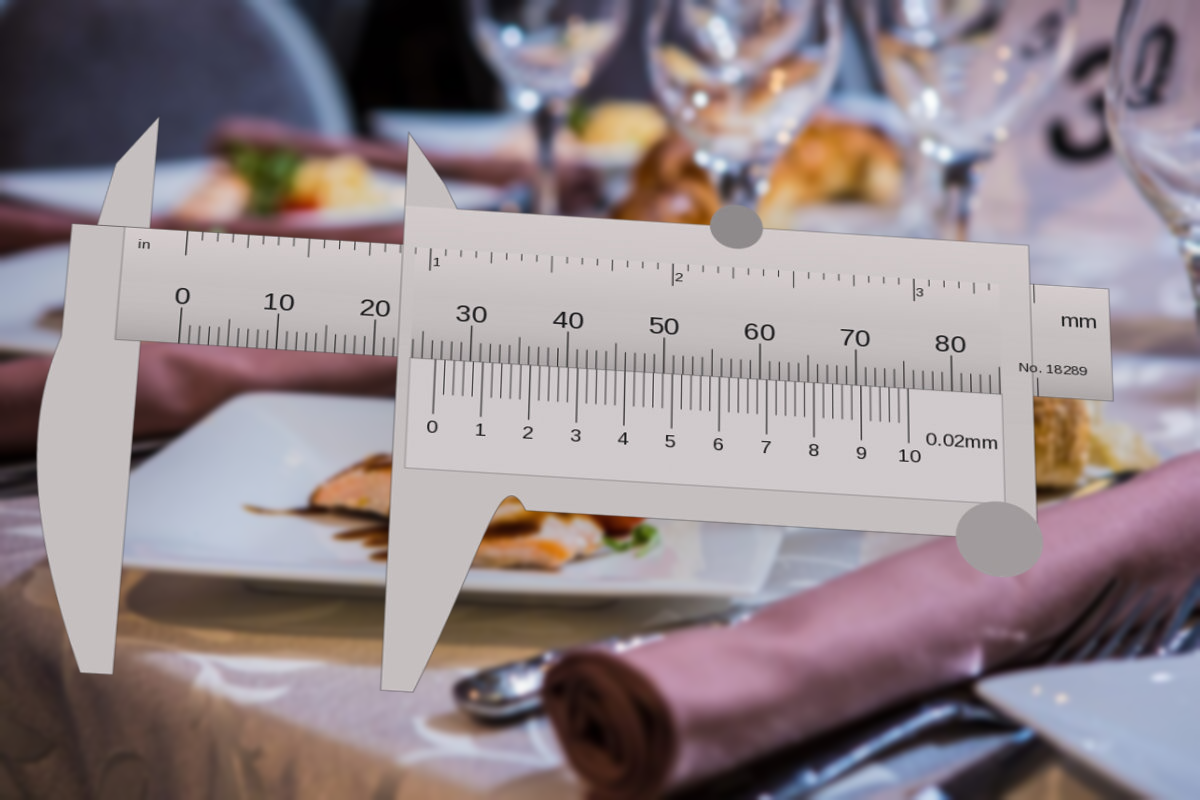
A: mm 26.4
